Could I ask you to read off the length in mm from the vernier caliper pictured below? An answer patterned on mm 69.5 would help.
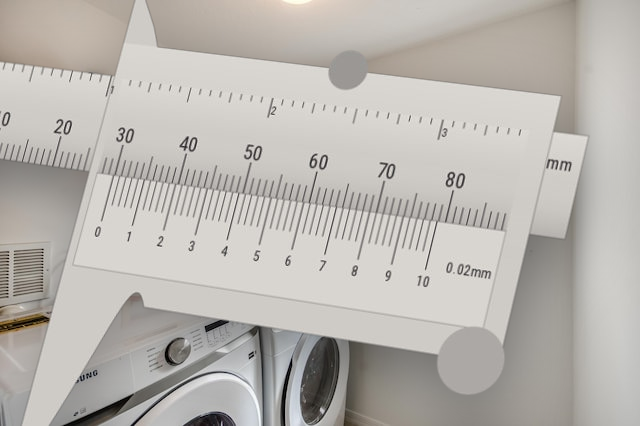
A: mm 29.8
